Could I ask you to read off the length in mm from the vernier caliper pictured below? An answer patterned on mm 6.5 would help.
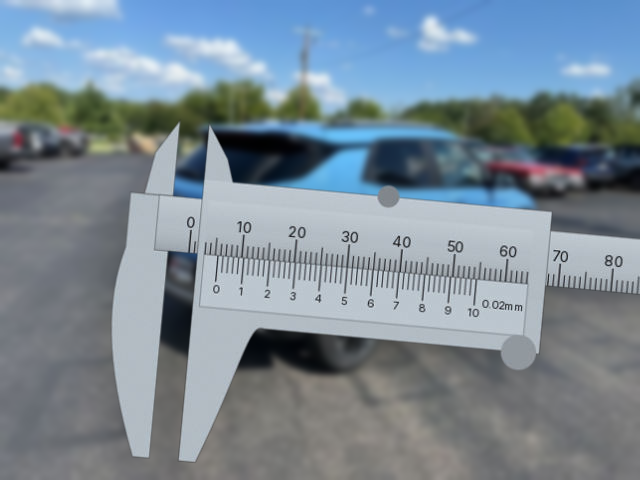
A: mm 5.5
